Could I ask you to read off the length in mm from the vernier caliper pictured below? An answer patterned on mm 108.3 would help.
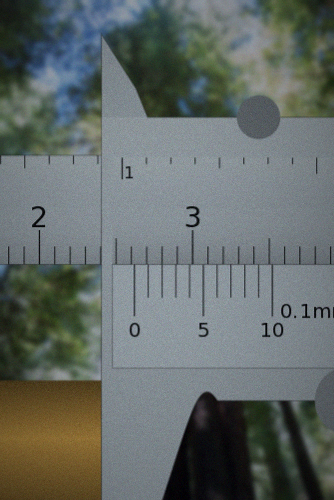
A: mm 26.2
